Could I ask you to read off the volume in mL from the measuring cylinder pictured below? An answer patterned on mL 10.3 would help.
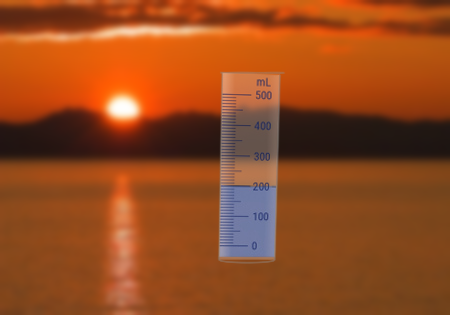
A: mL 200
